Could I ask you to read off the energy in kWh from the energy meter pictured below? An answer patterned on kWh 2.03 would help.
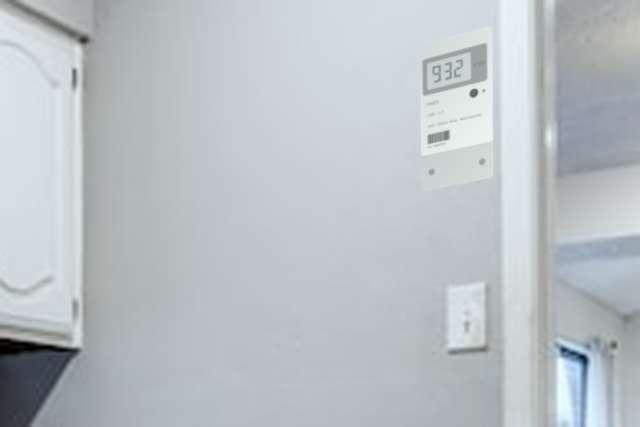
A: kWh 932
